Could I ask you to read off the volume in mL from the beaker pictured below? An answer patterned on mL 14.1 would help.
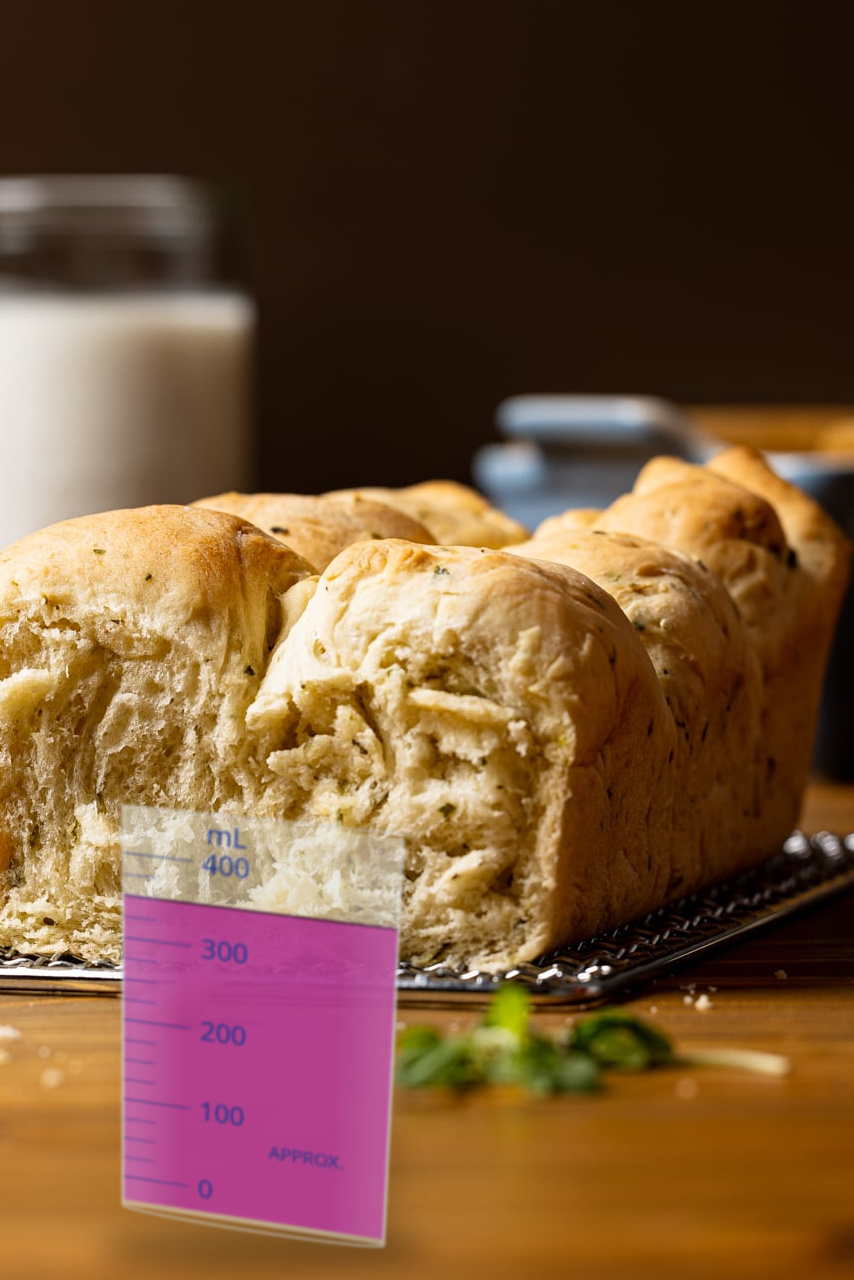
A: mL 350
